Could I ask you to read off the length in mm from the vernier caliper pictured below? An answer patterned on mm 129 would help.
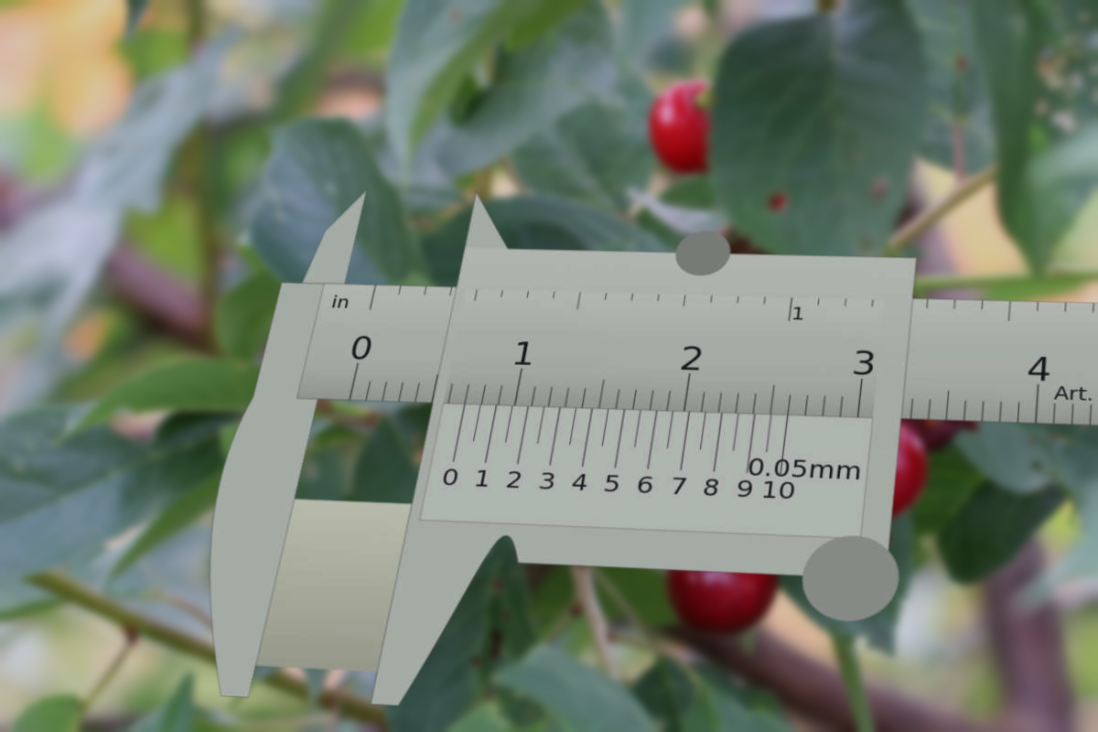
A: mm 7.0
